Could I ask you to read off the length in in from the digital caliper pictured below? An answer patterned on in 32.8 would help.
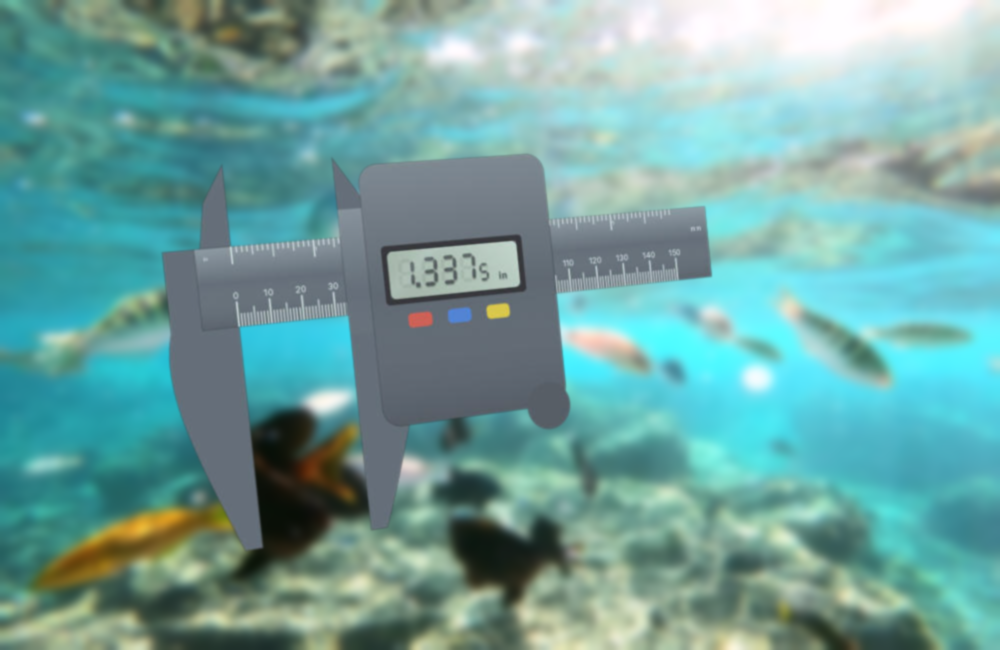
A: in 1.3375
